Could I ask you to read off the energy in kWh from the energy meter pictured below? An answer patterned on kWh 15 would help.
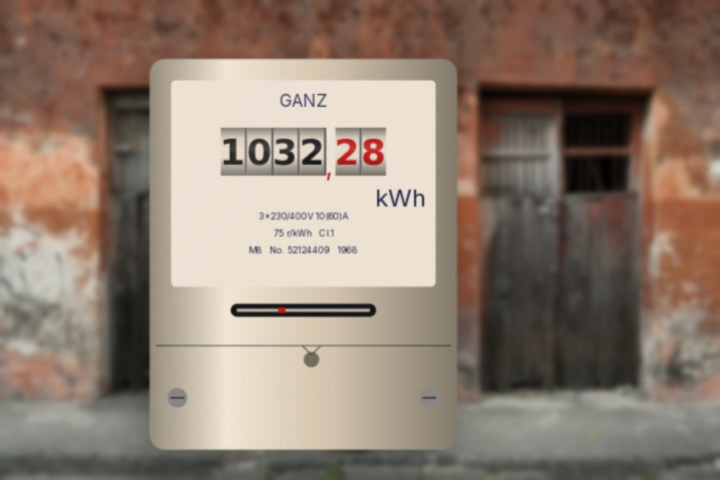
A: kWh 1032.28
